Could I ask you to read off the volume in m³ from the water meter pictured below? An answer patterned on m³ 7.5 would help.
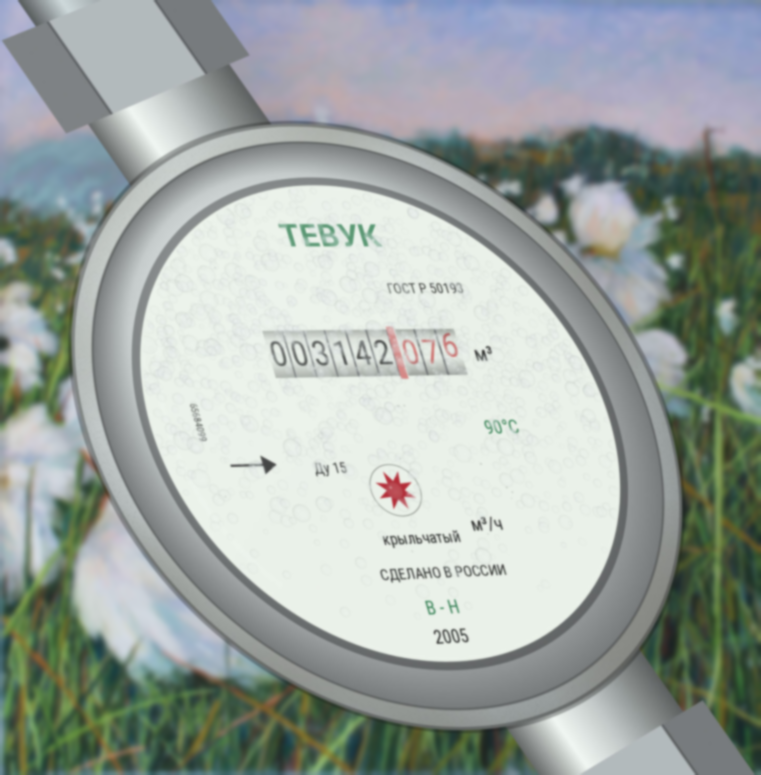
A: m³ 3142.076
